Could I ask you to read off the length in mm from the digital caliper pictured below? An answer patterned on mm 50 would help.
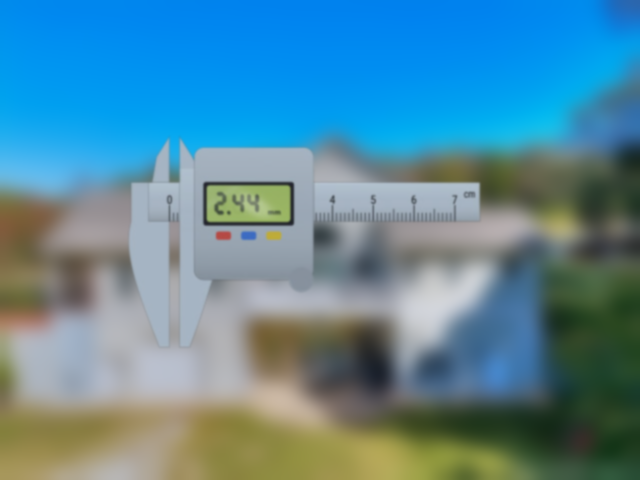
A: mm 2.44
